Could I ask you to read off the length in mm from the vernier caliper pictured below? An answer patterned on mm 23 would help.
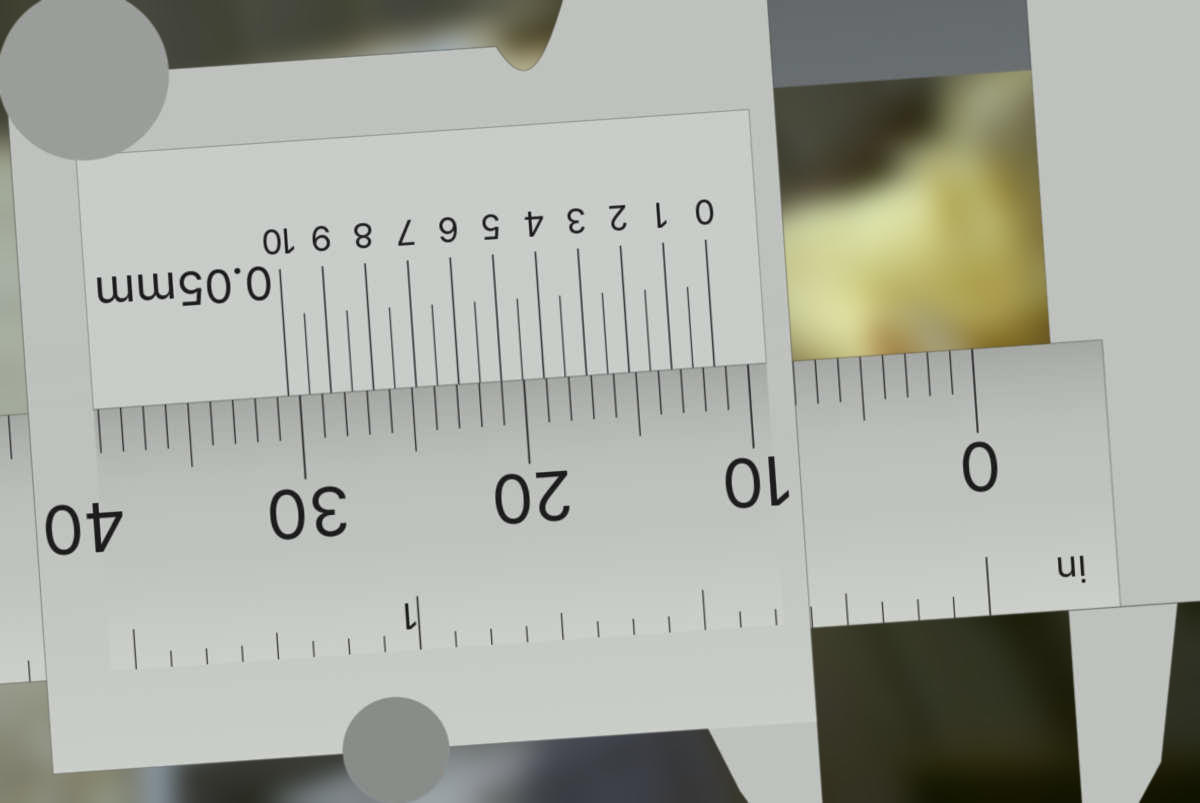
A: mm 11.5
